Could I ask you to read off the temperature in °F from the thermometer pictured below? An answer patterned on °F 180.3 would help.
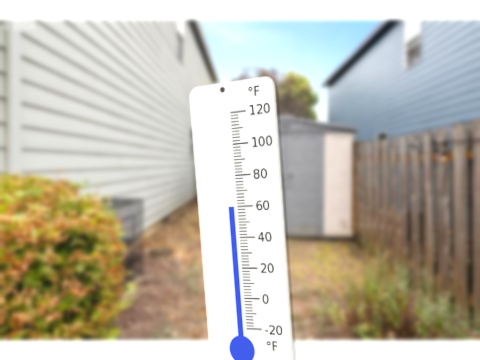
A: °F 60
